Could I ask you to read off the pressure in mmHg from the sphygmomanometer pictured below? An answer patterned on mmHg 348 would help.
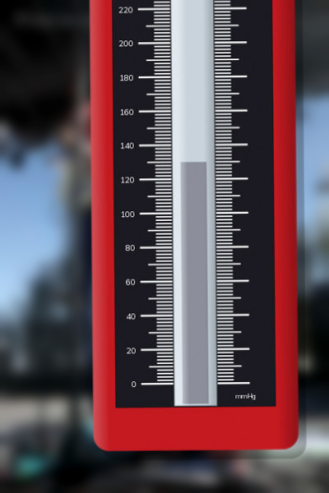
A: mmHg 130
